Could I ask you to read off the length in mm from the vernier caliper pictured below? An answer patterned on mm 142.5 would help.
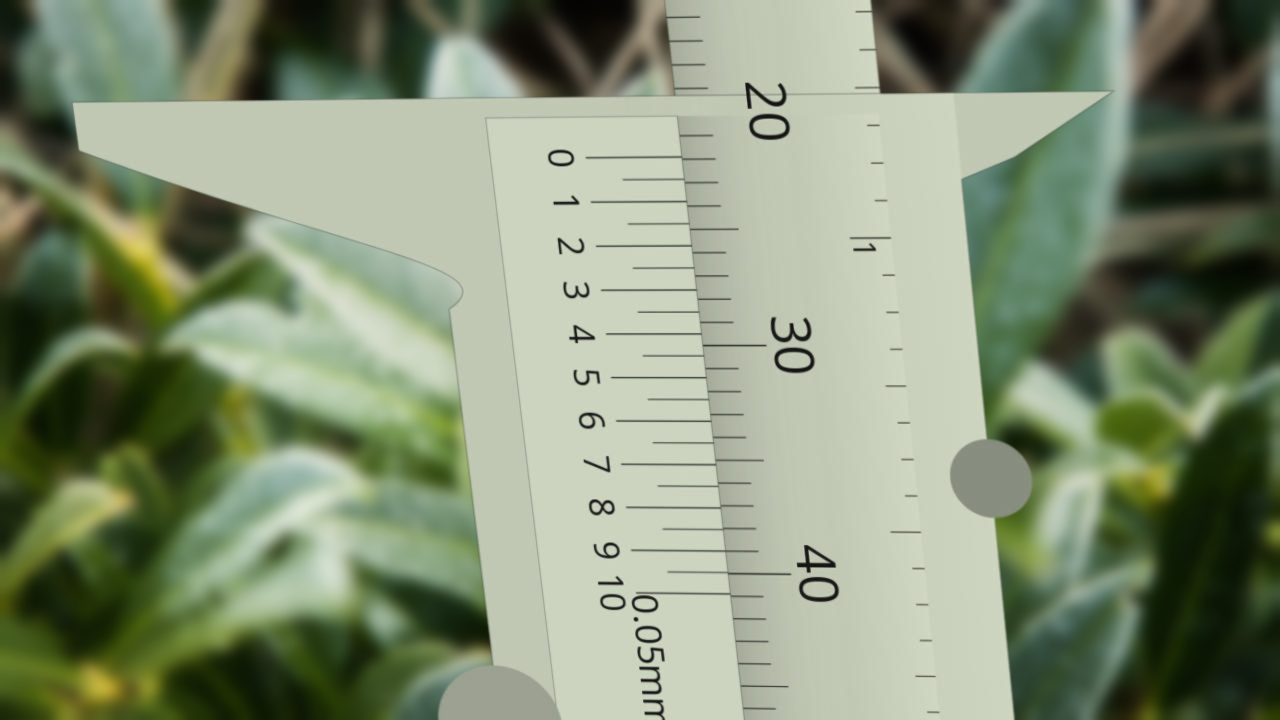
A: mm 21.9
